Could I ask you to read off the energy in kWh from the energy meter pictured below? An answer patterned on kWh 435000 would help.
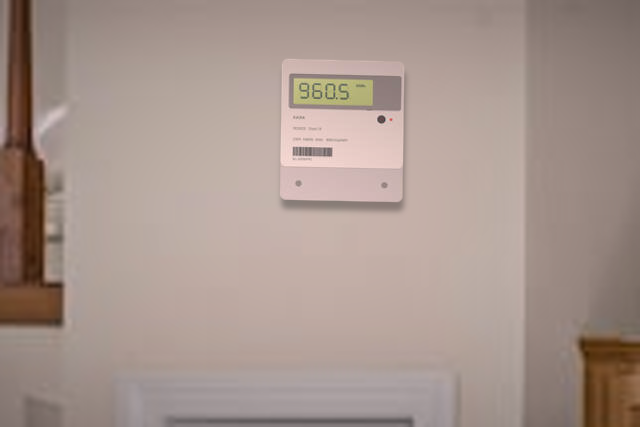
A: kWh 960.5
